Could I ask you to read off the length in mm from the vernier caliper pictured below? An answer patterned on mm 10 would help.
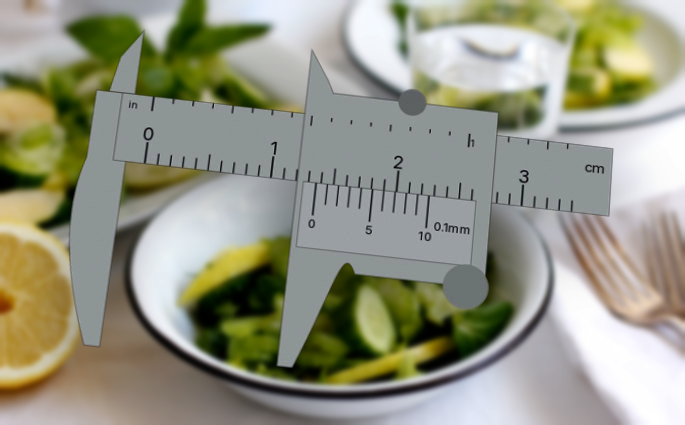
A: mm 13.6
